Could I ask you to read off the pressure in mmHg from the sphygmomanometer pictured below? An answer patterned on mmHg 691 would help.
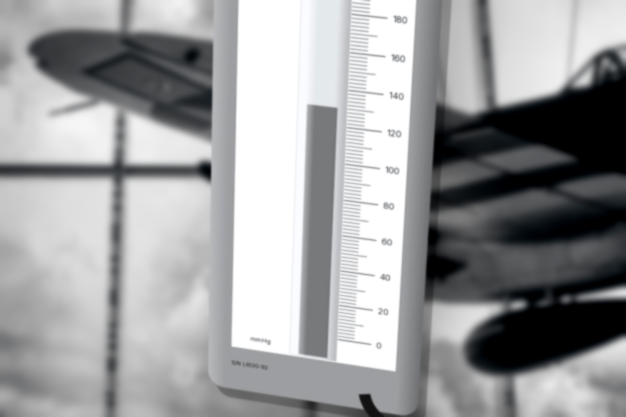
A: mmHg 130
